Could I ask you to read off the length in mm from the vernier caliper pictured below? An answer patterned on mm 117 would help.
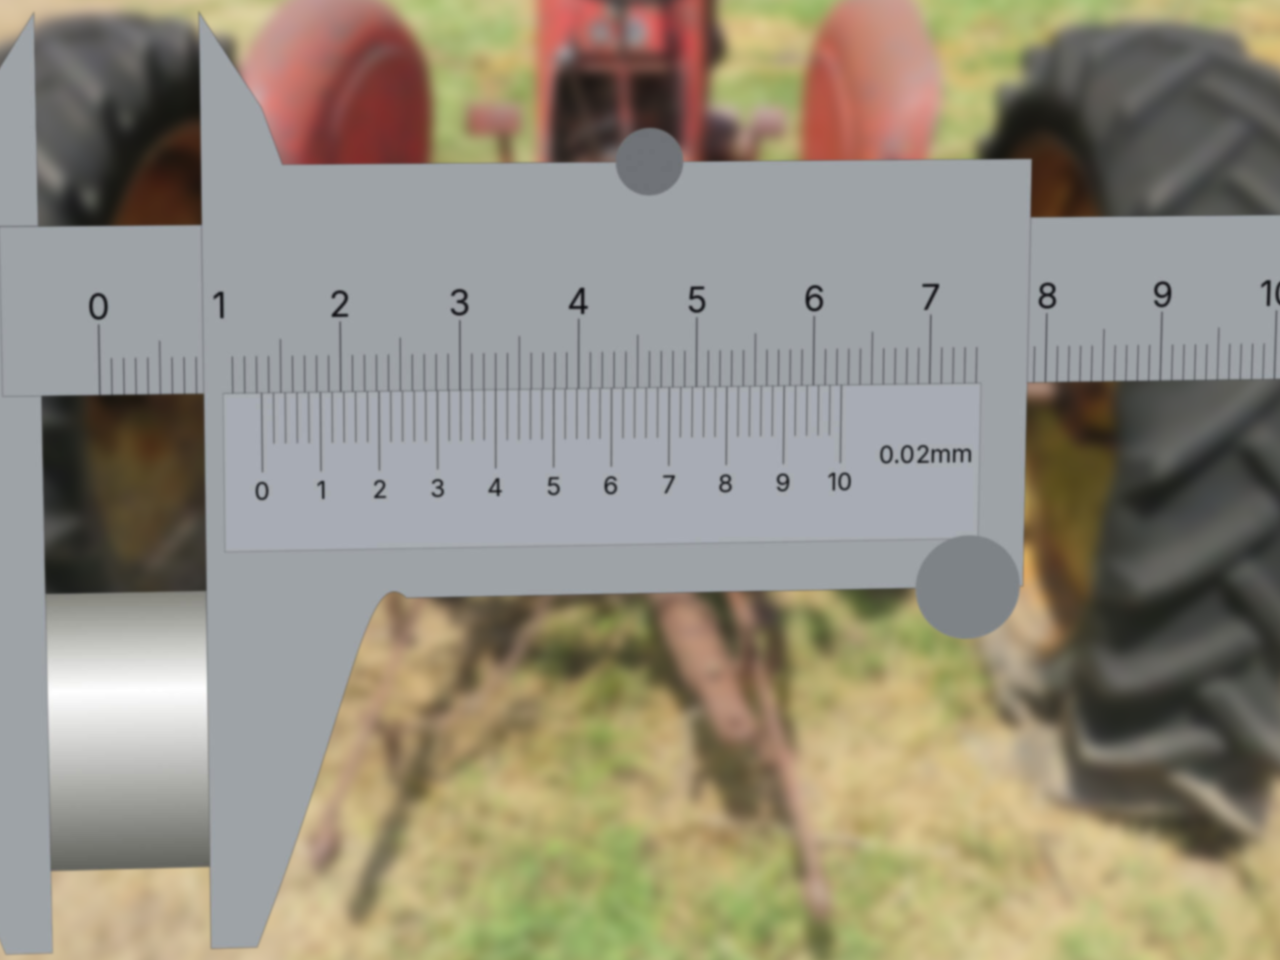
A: mm 13.4
